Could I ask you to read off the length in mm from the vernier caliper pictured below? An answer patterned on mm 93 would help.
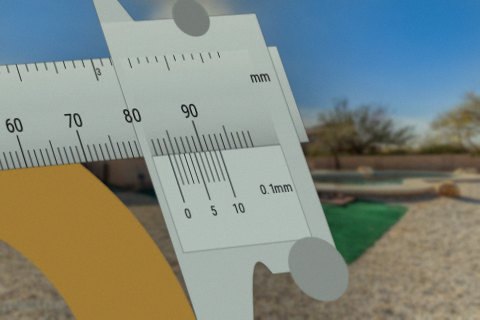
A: mm 84.0
